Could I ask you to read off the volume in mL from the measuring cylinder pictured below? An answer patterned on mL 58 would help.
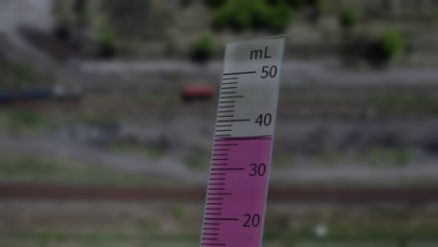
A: mL 36
